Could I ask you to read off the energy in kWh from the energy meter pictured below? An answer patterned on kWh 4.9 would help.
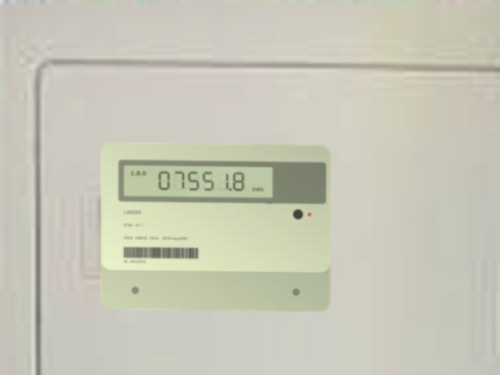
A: kWh 7551.8
